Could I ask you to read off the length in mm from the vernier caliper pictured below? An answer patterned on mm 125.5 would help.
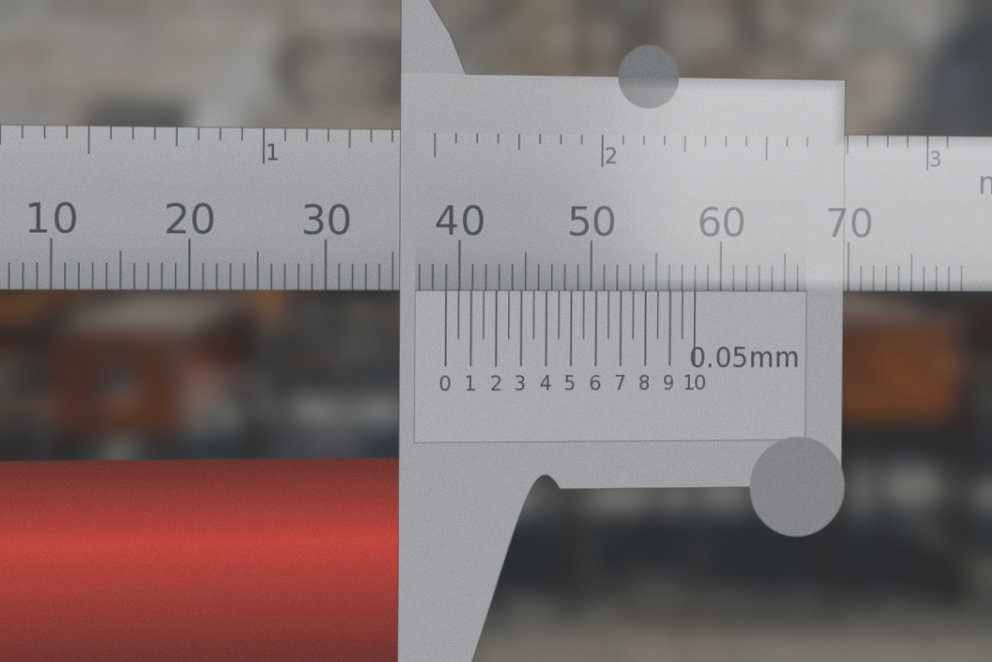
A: mm 39.0
